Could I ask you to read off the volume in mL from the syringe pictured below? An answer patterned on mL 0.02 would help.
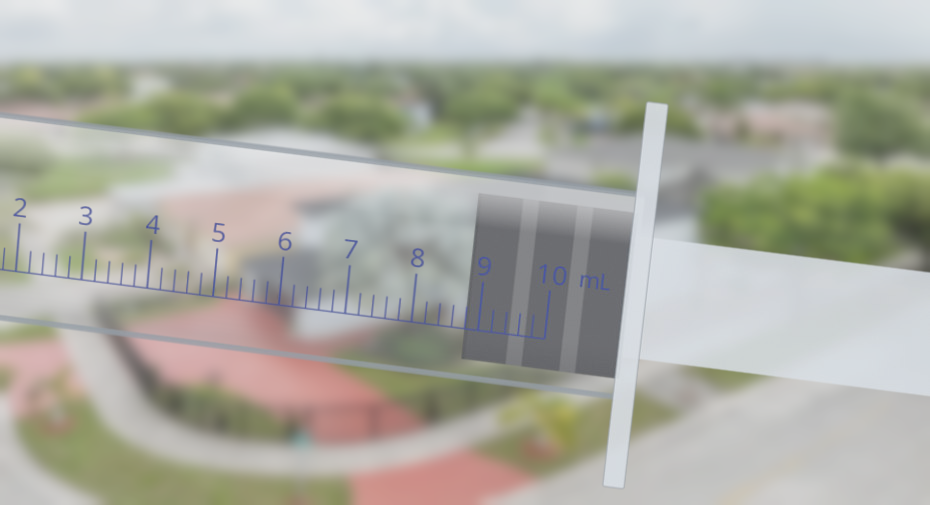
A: mL 8.8
